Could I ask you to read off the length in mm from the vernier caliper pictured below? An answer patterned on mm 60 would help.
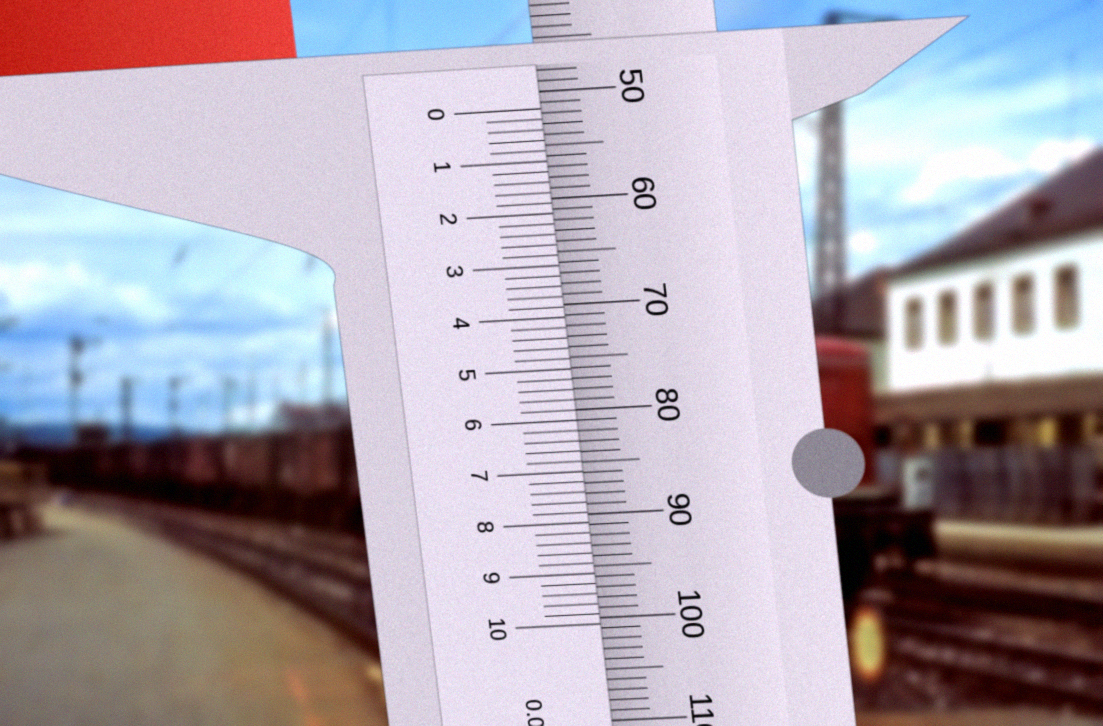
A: mm 51.6
